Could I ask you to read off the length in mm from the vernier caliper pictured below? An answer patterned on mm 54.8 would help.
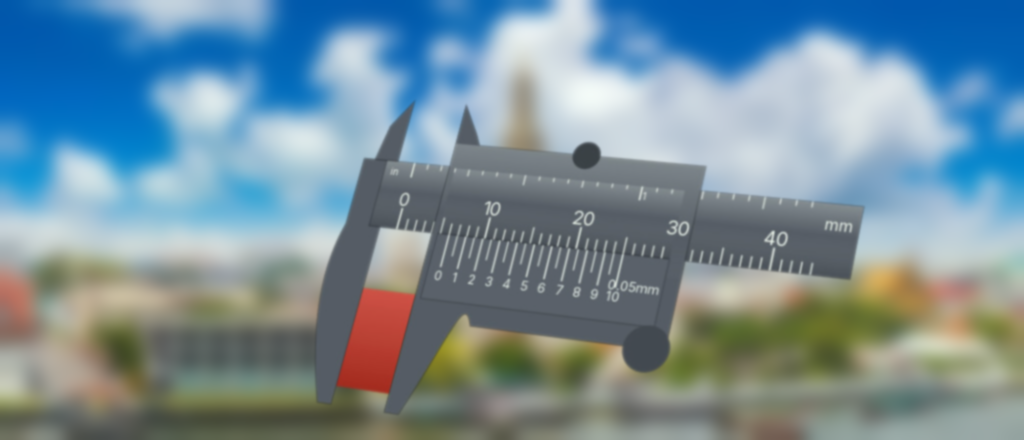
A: mm 6.0
